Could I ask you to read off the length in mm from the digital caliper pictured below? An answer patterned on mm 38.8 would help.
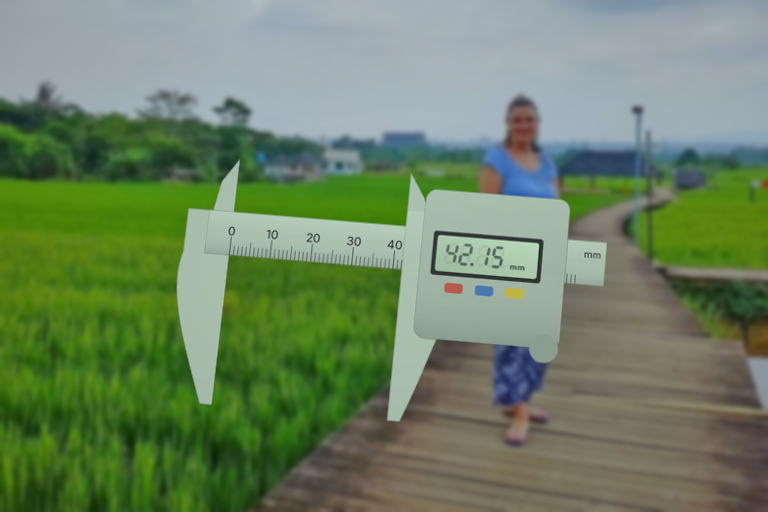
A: mm 42.15
